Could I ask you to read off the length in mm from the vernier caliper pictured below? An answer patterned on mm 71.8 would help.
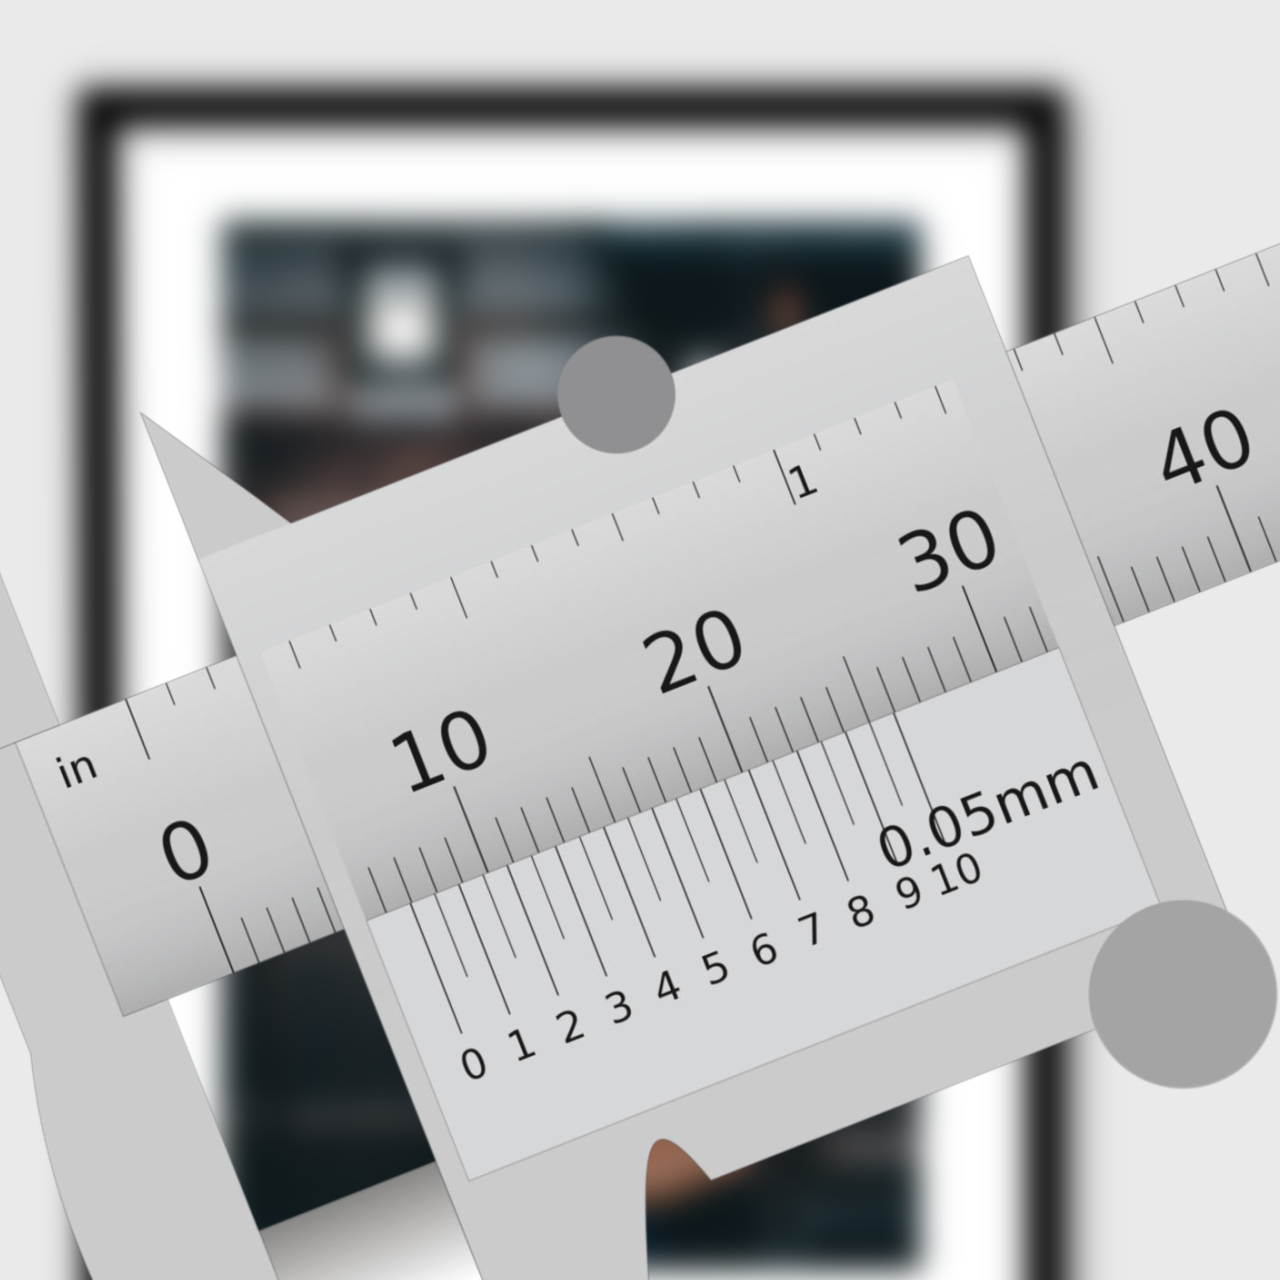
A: mm 6.95
